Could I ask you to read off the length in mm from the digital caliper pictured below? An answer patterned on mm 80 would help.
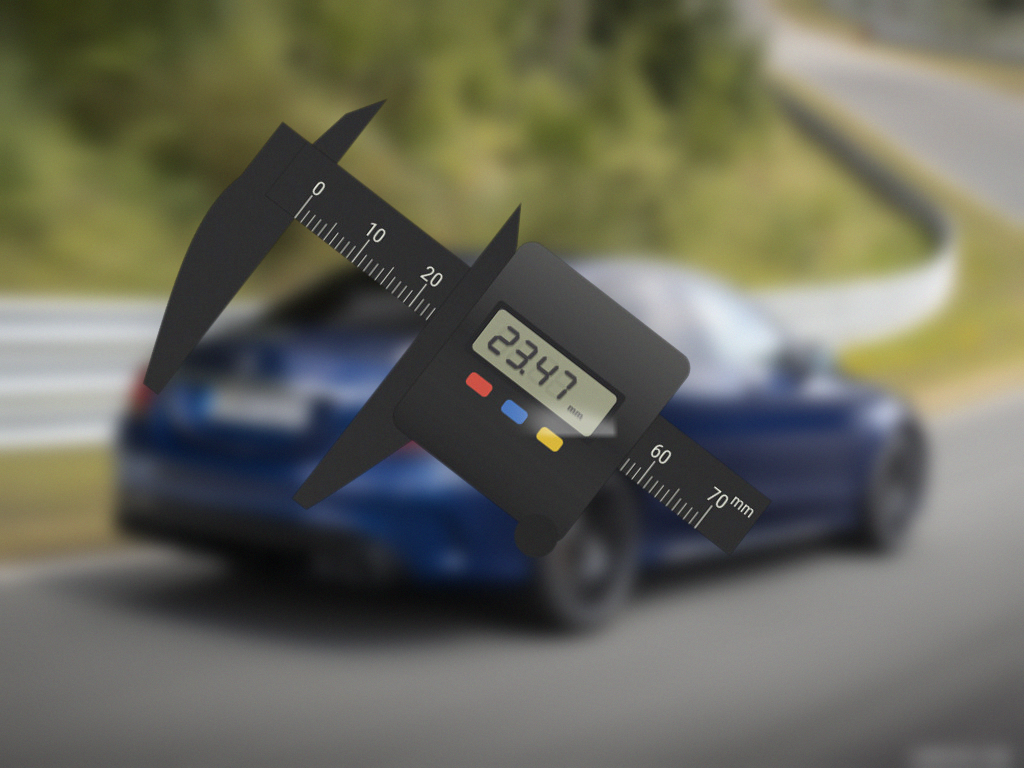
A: mm 23.47
